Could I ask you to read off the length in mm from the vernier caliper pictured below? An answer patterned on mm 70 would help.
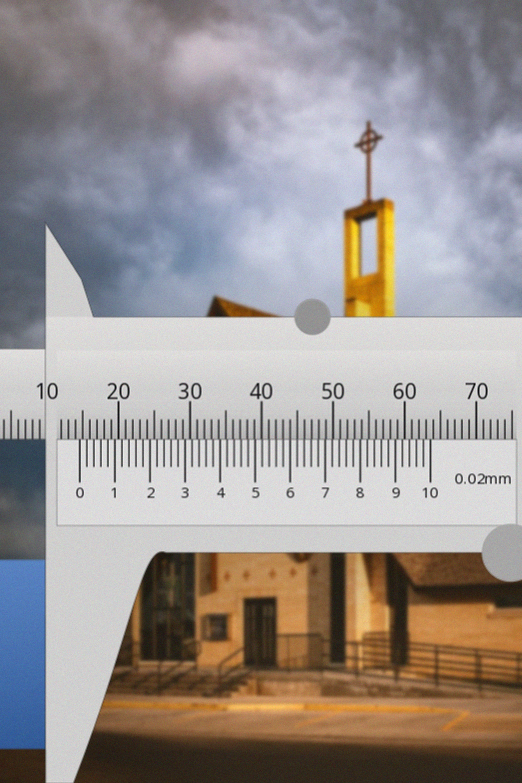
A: mm 14.6
